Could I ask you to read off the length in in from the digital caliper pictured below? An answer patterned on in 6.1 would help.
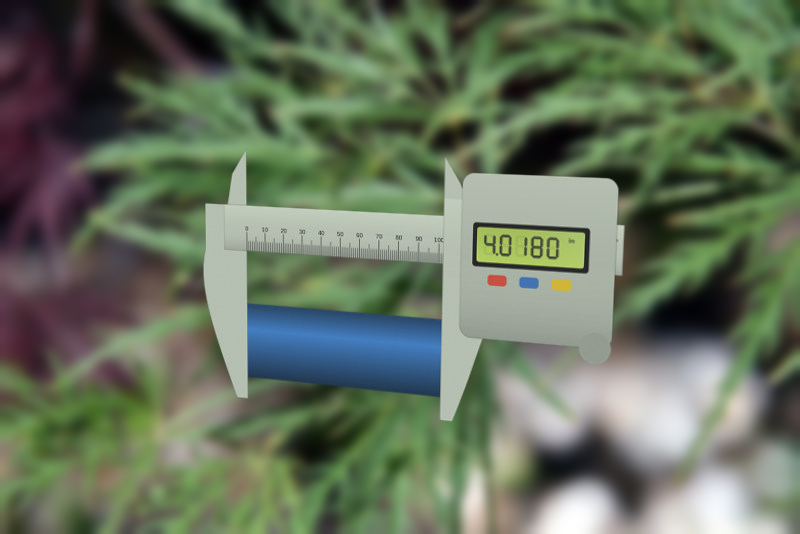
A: in 4.0180
